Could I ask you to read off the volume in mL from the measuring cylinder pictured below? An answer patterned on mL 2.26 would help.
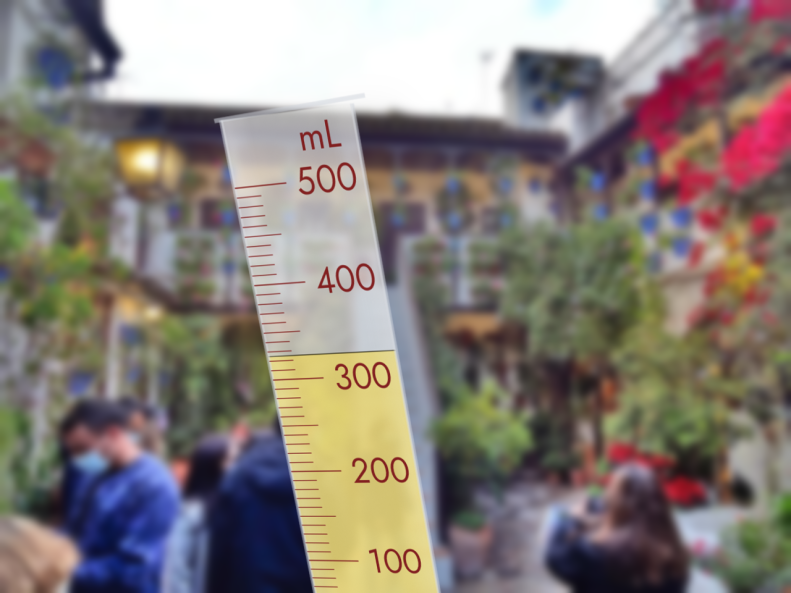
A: mL 325
